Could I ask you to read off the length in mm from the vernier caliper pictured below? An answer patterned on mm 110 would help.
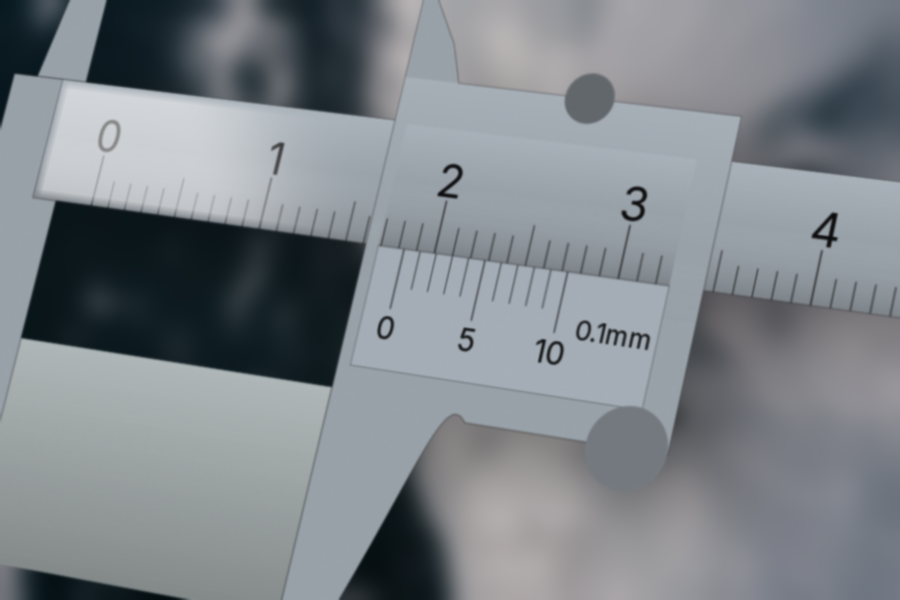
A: mm 18.3
